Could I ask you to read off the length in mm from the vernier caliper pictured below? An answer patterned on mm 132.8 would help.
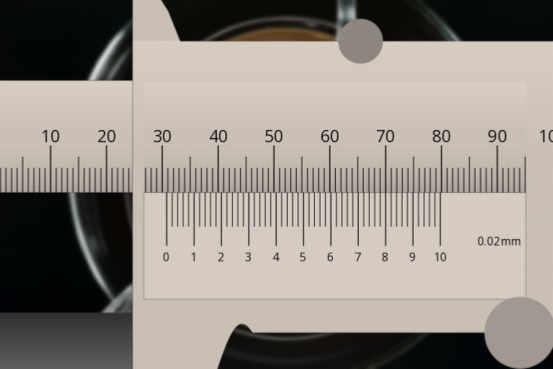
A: mm 30.8
